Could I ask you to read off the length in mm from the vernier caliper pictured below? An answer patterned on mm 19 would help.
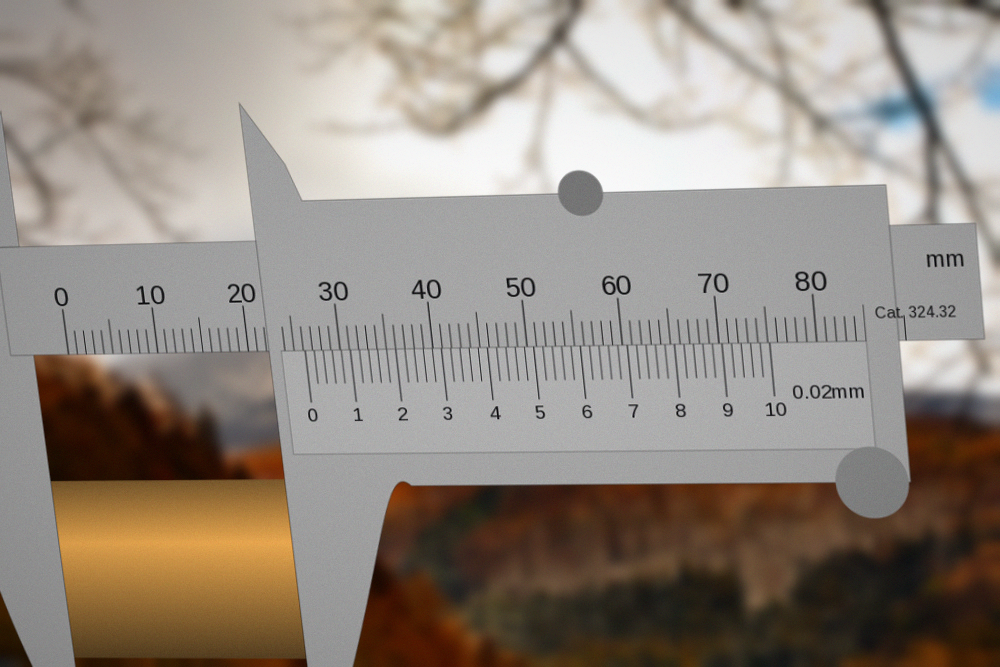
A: mm 26.2
